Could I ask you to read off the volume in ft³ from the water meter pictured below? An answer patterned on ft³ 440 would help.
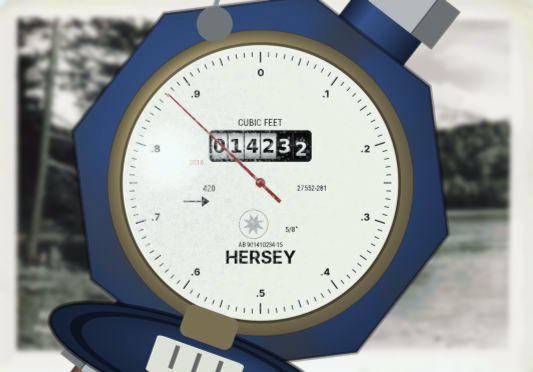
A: ft³ 14231.87
